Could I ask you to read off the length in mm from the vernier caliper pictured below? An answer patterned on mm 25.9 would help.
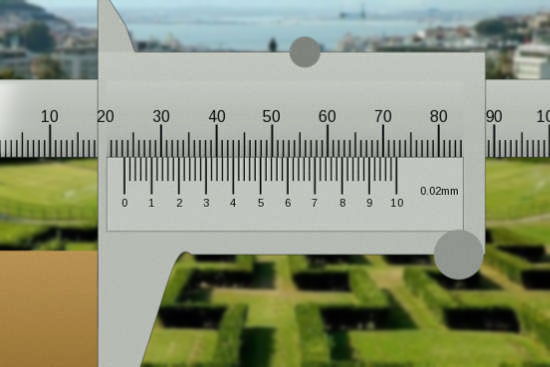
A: mm 23.4
